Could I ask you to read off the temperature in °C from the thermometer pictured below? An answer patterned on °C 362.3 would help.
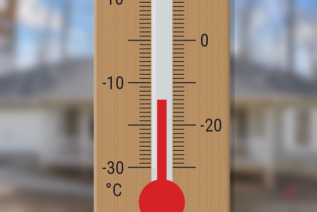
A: °C -14
